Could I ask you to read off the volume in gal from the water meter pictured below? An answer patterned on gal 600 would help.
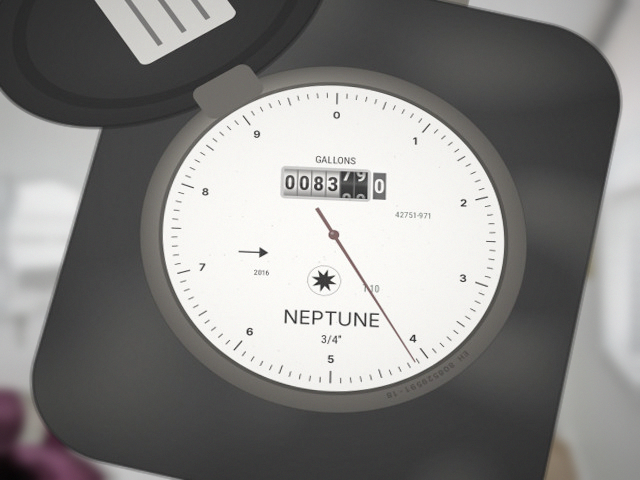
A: gal 83794.1
